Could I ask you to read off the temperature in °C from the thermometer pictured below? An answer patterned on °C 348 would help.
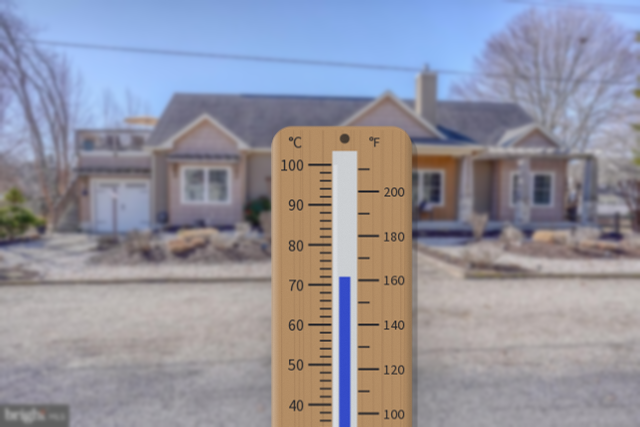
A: °C 72
